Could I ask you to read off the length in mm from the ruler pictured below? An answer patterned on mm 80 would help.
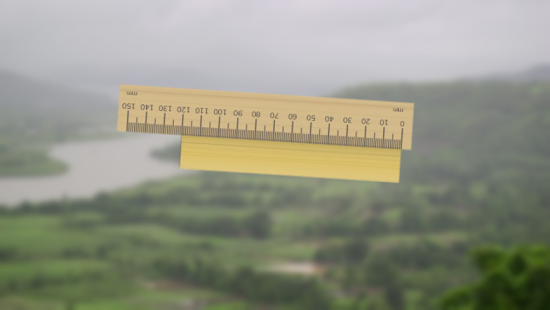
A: mm 120
